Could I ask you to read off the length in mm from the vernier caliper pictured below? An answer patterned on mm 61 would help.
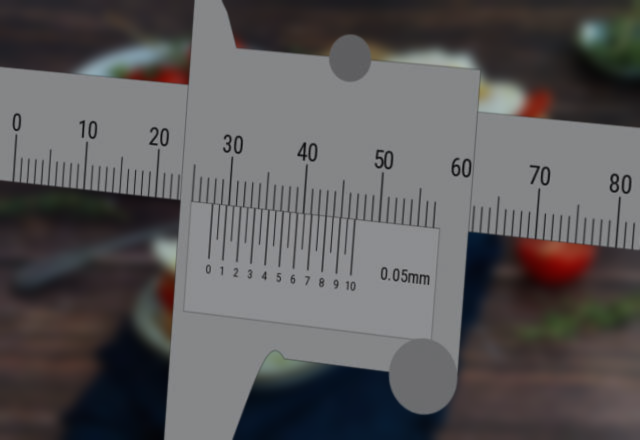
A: mm 27.8
